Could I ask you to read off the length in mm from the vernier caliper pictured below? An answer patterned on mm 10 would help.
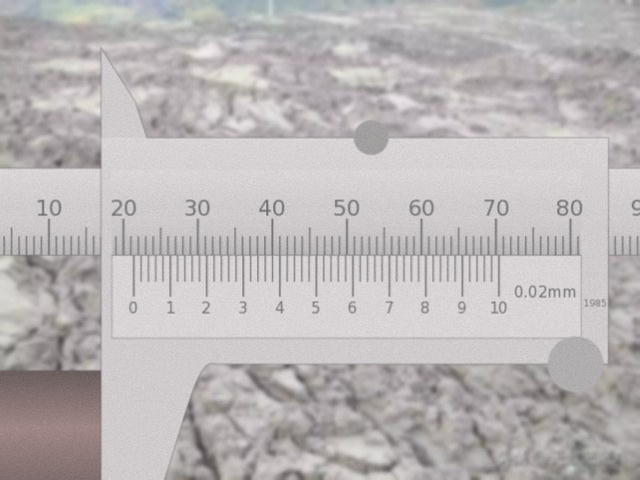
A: mm 21.4
